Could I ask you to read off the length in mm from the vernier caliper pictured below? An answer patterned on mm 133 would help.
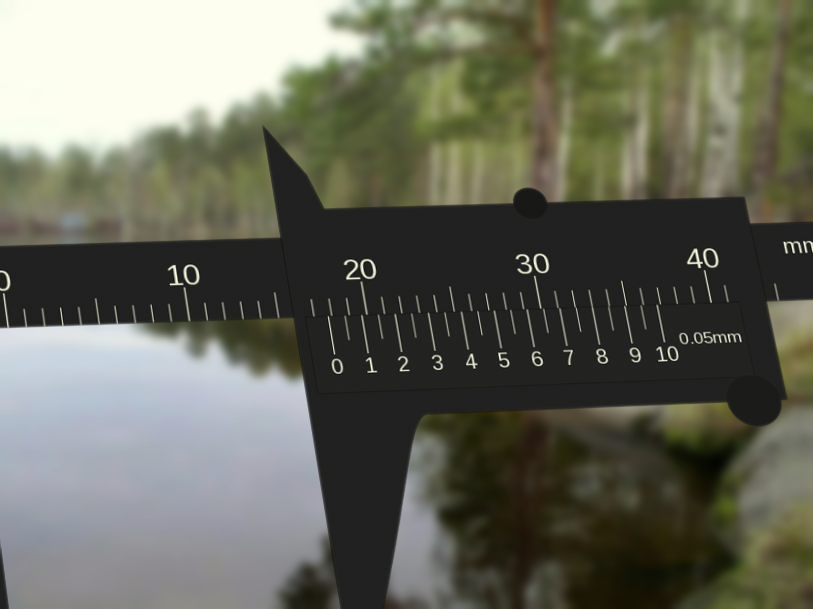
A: mm 17.8
